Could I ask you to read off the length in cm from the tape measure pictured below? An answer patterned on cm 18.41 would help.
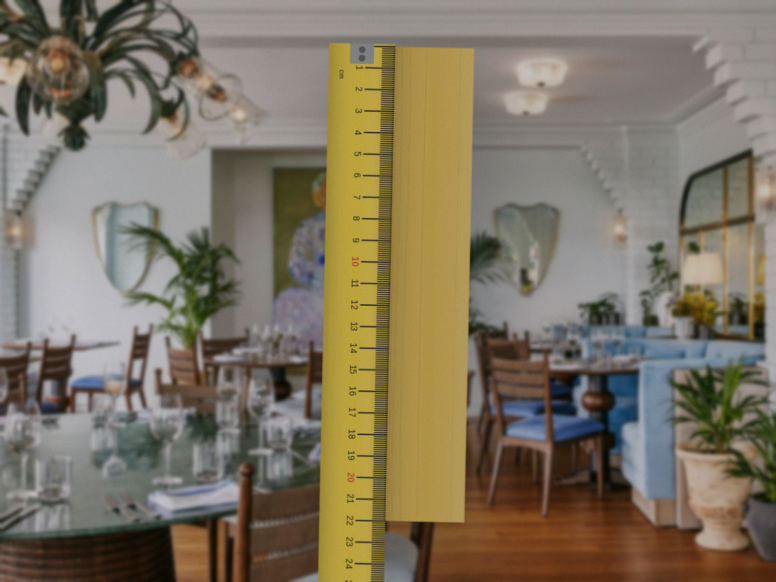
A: cm 22
